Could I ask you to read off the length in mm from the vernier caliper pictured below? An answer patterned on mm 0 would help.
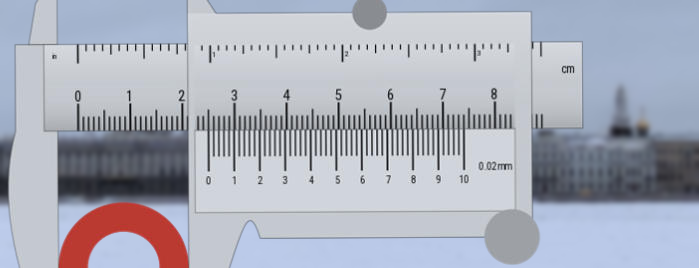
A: mm 25.0
